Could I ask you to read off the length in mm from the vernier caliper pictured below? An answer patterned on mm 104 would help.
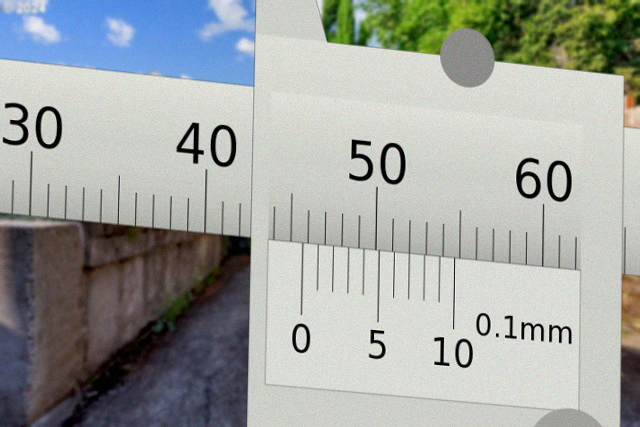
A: mm 45.7
